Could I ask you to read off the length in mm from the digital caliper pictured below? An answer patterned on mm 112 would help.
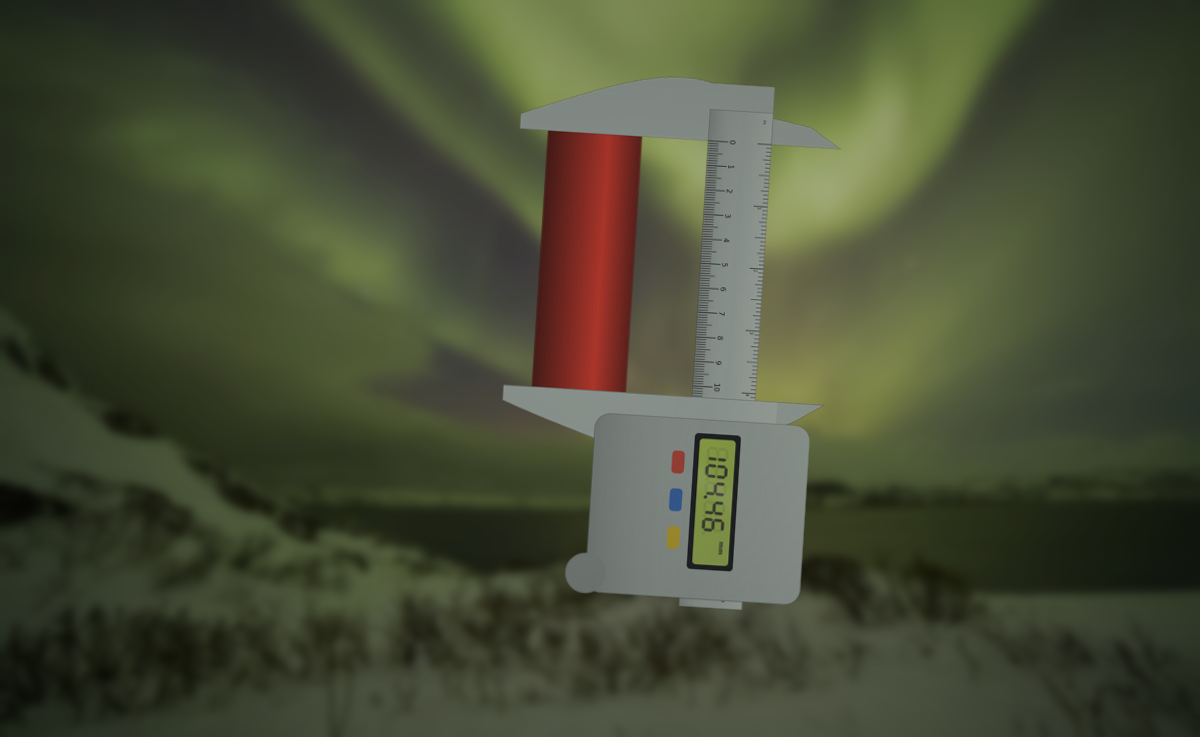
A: mm 104.46
